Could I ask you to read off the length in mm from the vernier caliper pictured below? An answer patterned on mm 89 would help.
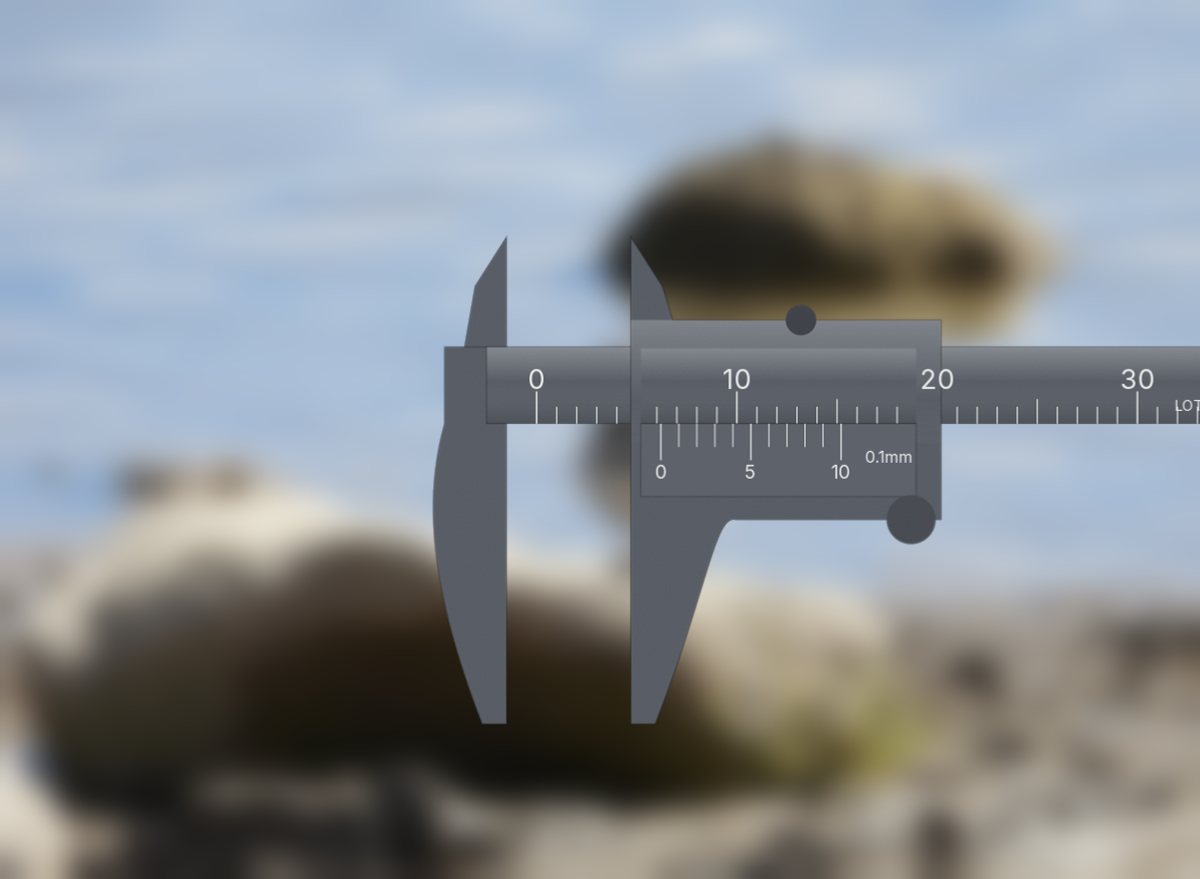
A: mm 6.2
